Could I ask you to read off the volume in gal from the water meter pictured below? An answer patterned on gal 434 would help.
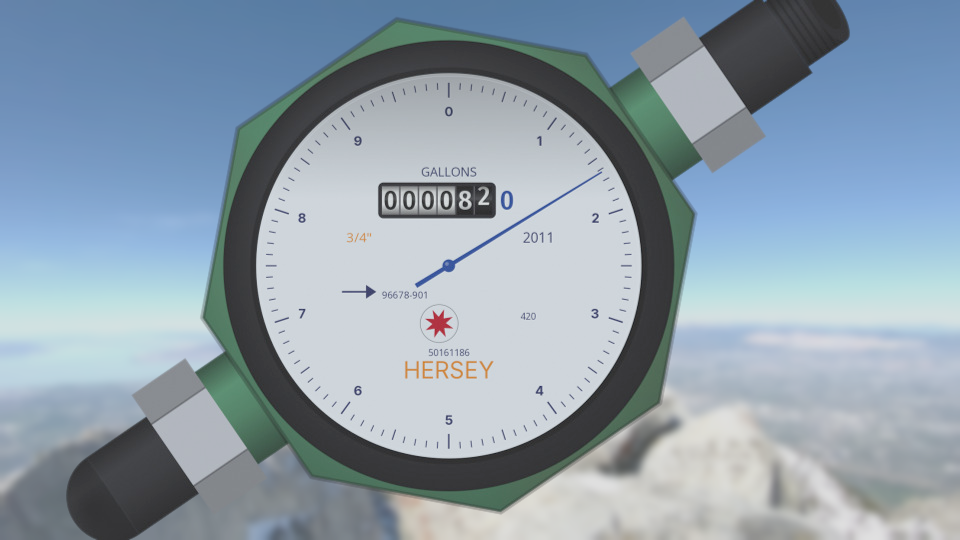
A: gal 821.6
